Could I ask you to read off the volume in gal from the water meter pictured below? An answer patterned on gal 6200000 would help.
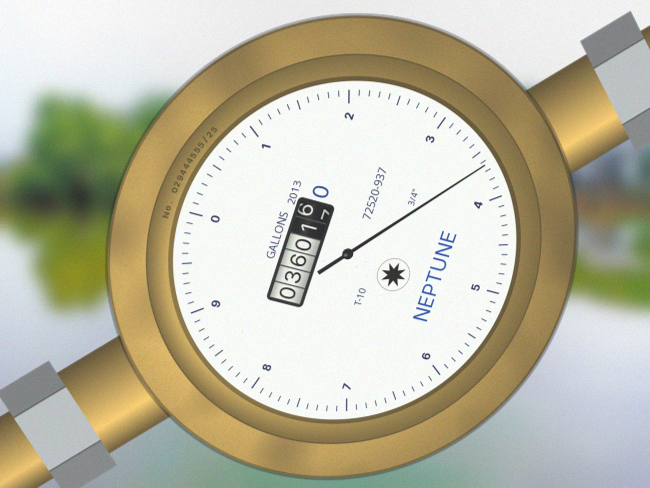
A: gal 360163.6
